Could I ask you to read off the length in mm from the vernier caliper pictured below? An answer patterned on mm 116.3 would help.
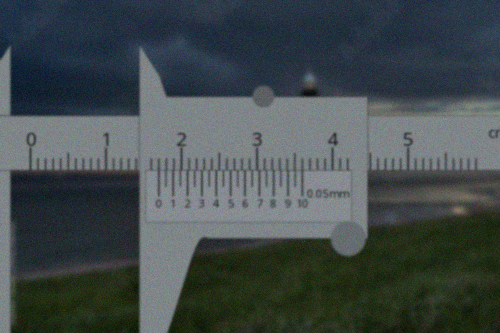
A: mm 17.0
